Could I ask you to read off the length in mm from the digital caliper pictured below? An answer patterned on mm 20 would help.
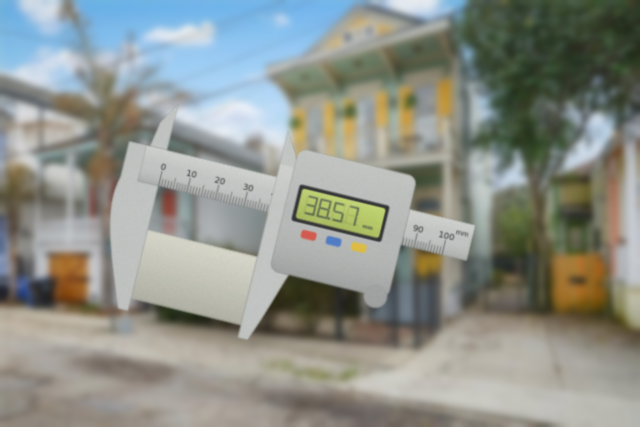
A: mm 38.57
